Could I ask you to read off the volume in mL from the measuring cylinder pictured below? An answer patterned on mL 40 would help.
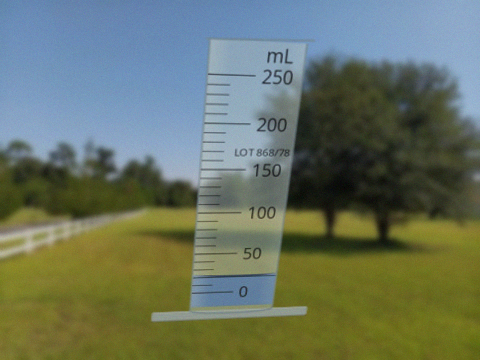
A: mL 20
